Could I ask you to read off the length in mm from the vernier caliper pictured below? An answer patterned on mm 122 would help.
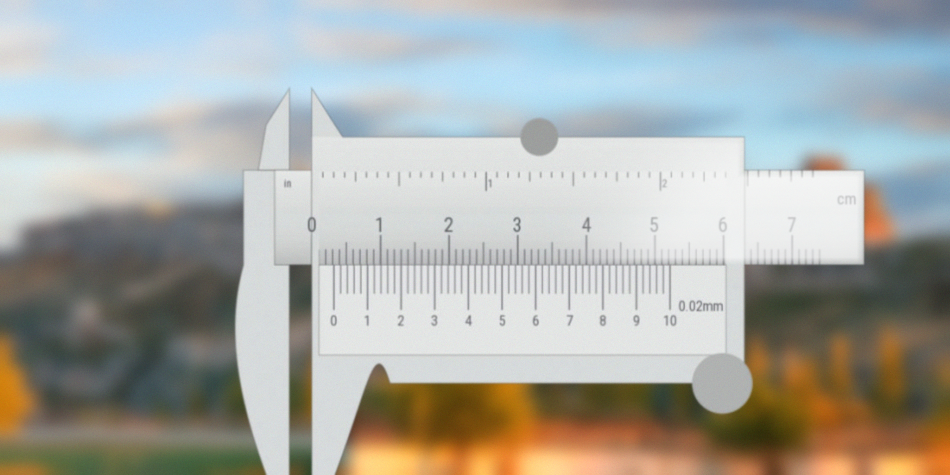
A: mm 3.2
